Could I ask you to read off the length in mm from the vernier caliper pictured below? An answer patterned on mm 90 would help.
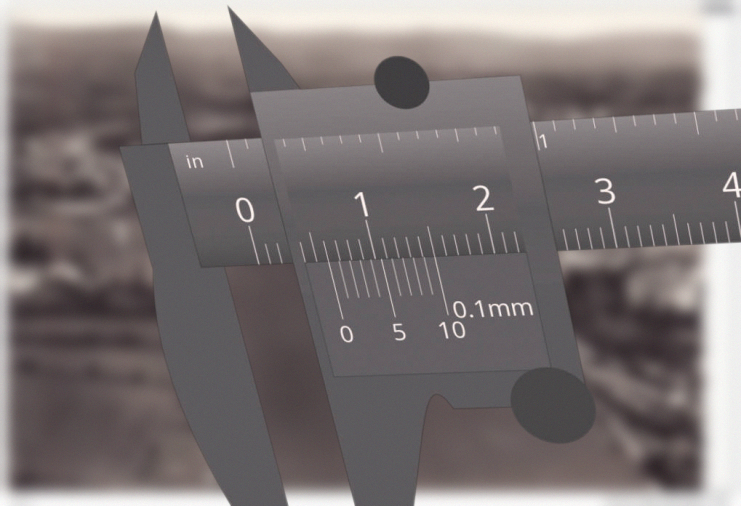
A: mm 6.0
